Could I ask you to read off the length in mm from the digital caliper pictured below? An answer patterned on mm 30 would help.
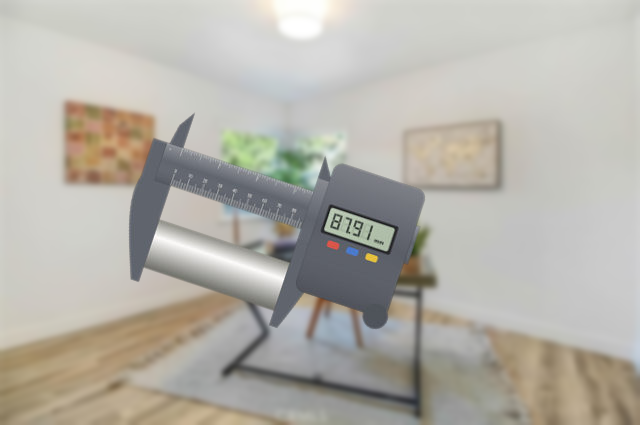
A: mm 87.91
